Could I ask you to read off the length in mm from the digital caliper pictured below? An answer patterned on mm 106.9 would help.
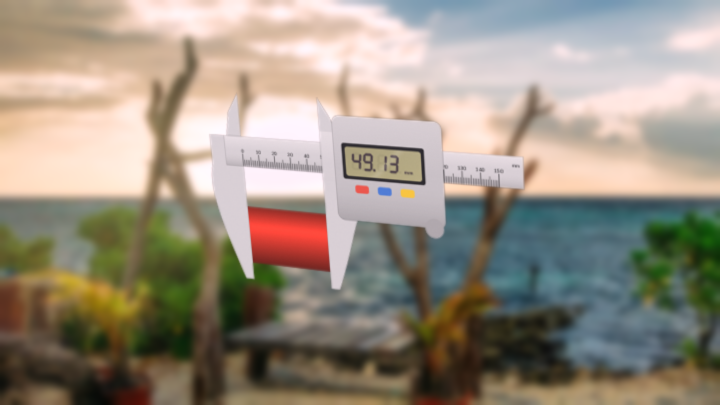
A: mm 49.13
